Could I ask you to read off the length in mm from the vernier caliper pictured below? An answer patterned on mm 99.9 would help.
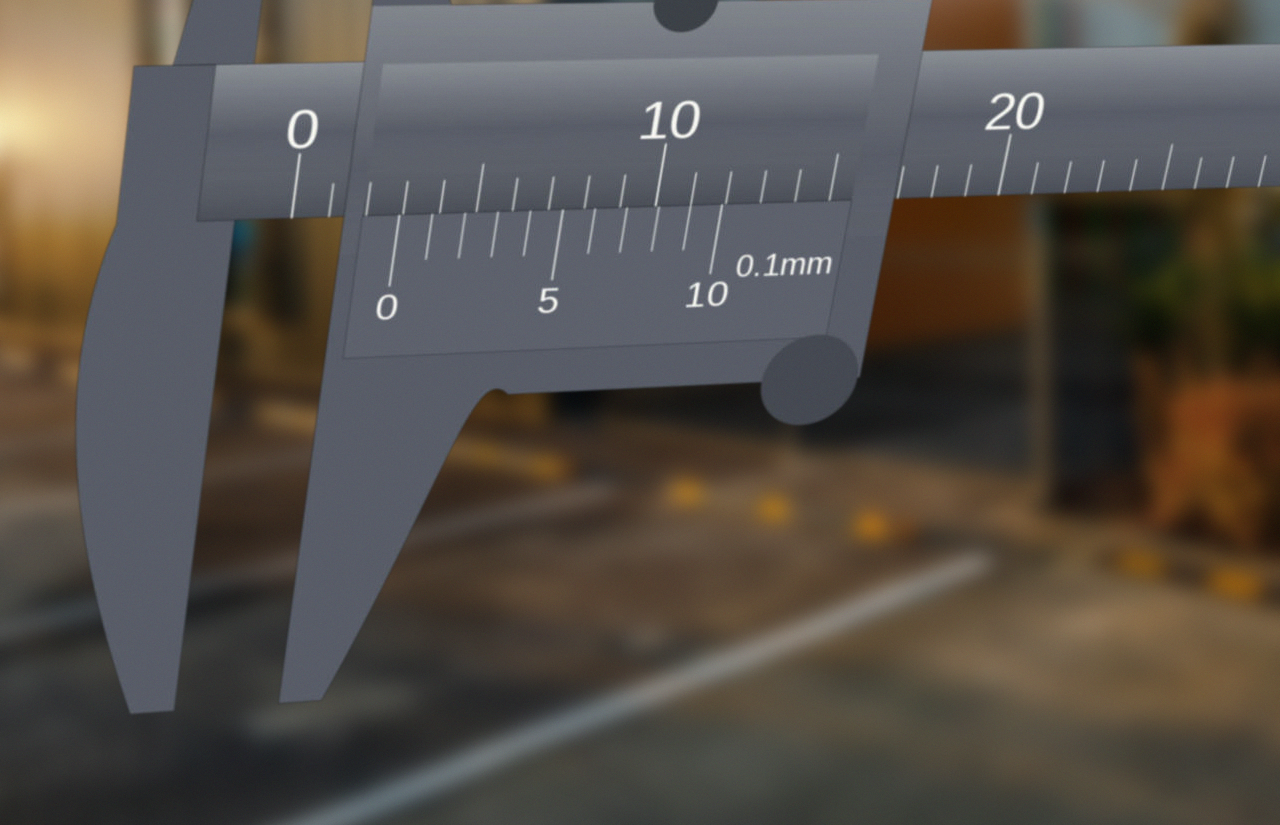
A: mm 2.9
